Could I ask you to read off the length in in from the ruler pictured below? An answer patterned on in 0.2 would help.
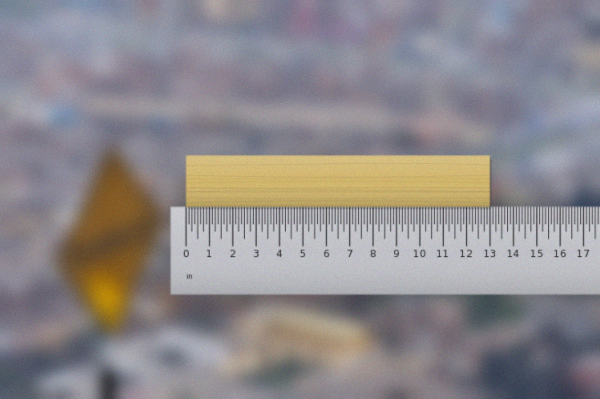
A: in 13
